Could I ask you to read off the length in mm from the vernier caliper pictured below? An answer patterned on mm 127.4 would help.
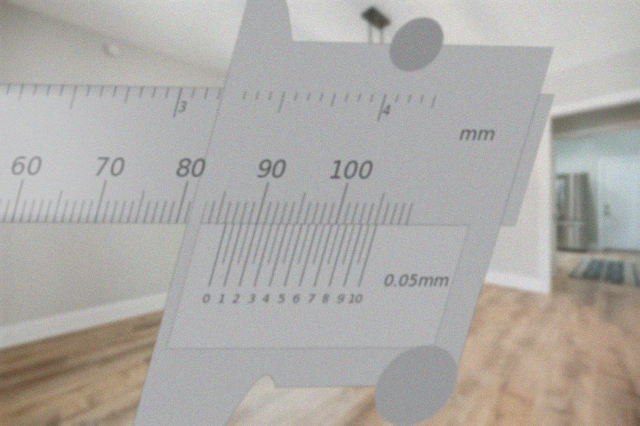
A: mm 86.2
